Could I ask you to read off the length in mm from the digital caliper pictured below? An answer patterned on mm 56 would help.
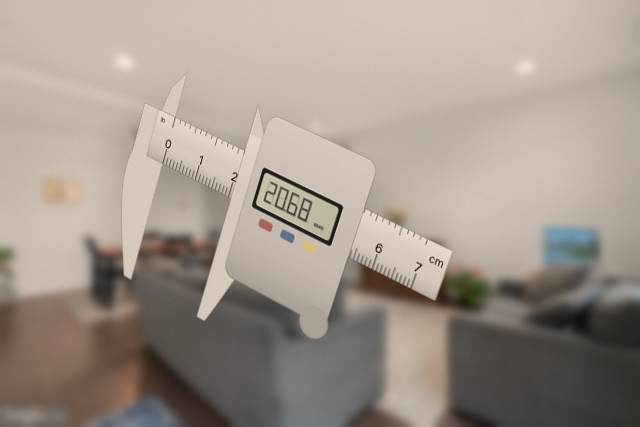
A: mm 20.68
